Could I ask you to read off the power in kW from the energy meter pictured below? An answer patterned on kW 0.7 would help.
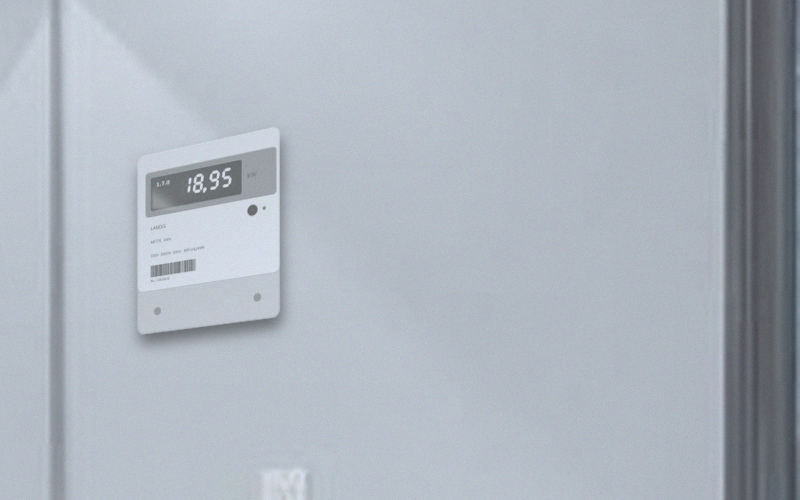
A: kW 18.95
